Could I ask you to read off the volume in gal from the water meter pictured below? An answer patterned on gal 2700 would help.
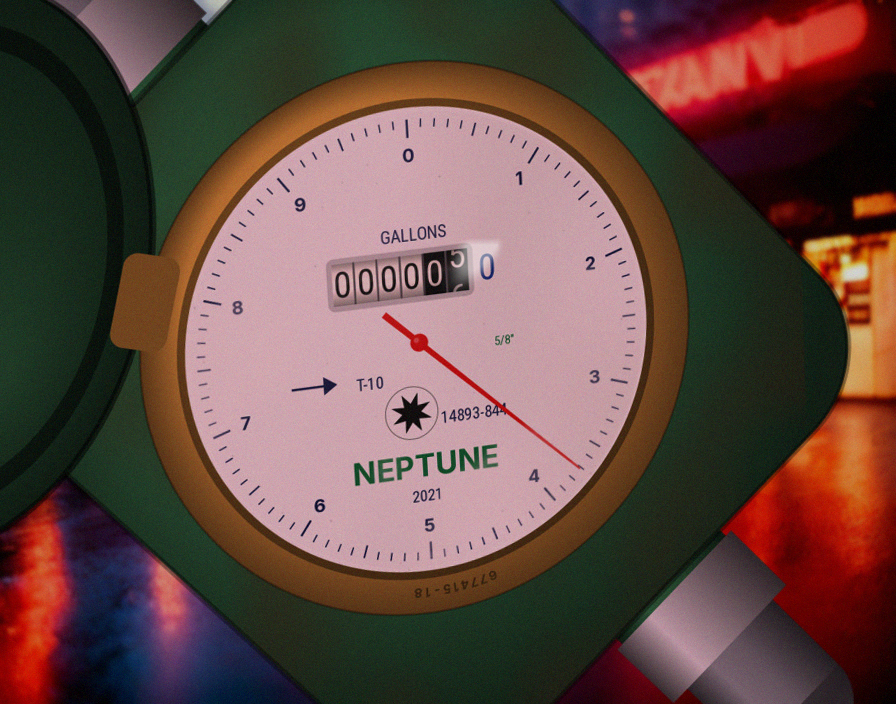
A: gal 53.7
